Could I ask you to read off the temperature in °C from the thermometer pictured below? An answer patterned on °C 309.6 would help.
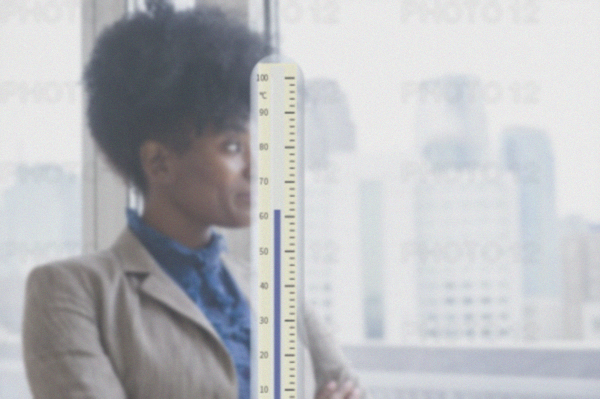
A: °C 62
